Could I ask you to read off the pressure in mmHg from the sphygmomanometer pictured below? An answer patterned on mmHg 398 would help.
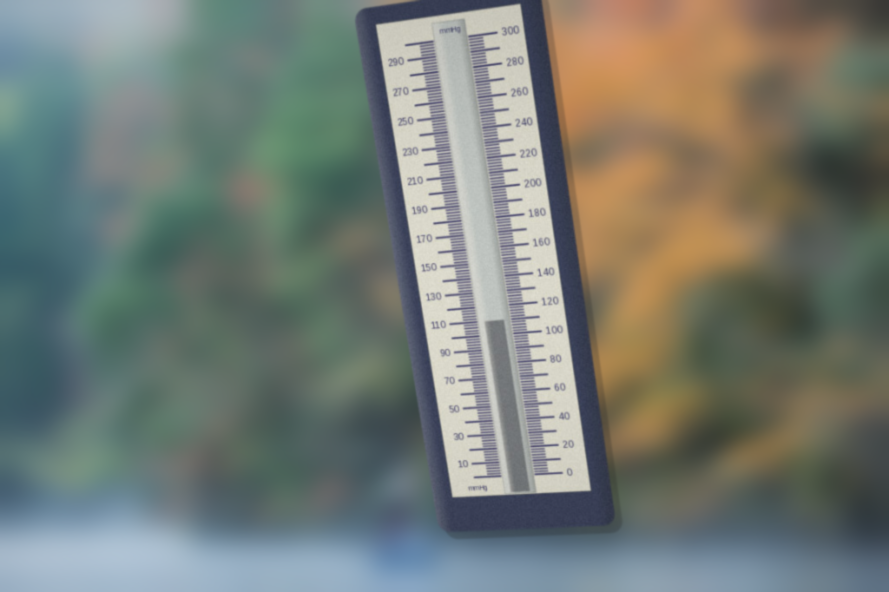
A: mmHg 110
